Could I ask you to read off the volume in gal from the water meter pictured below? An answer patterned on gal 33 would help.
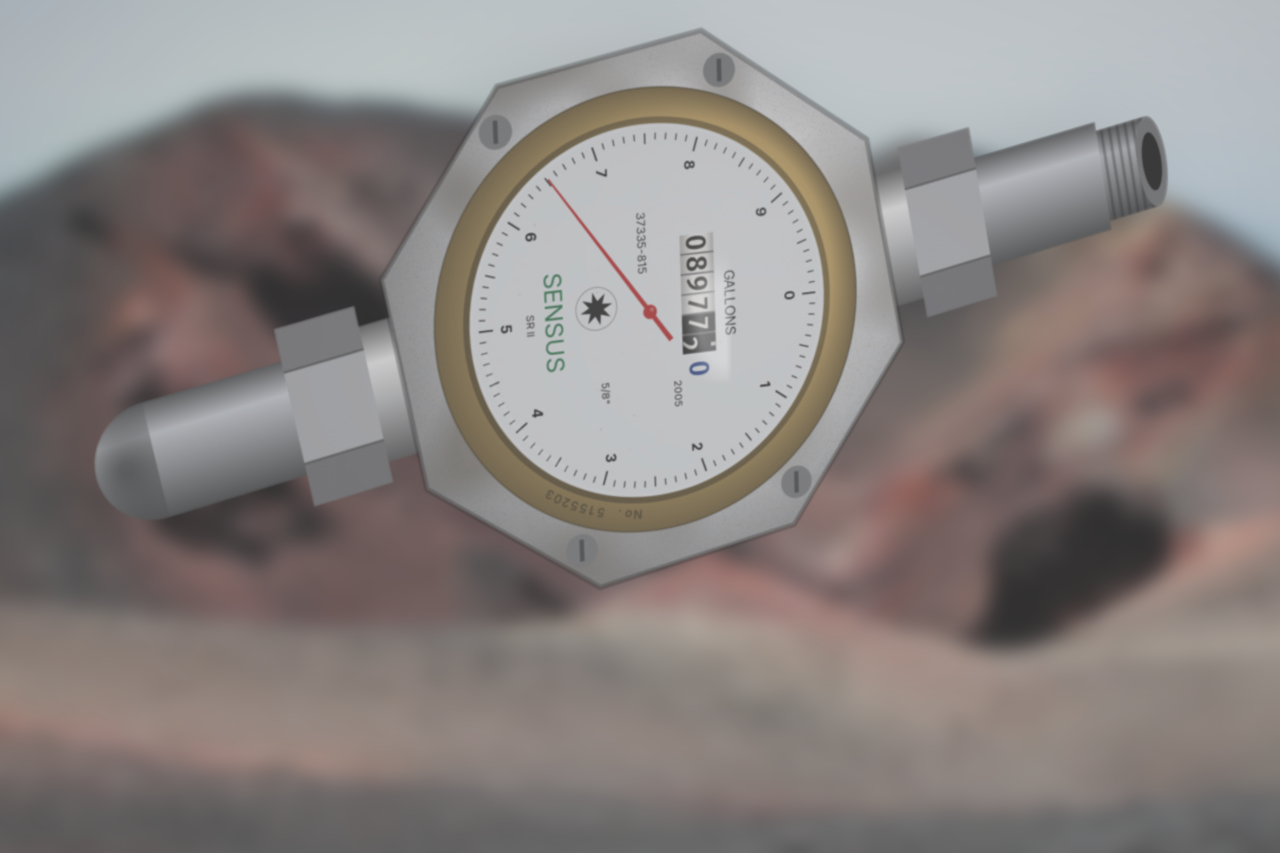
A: gal 897716.5
